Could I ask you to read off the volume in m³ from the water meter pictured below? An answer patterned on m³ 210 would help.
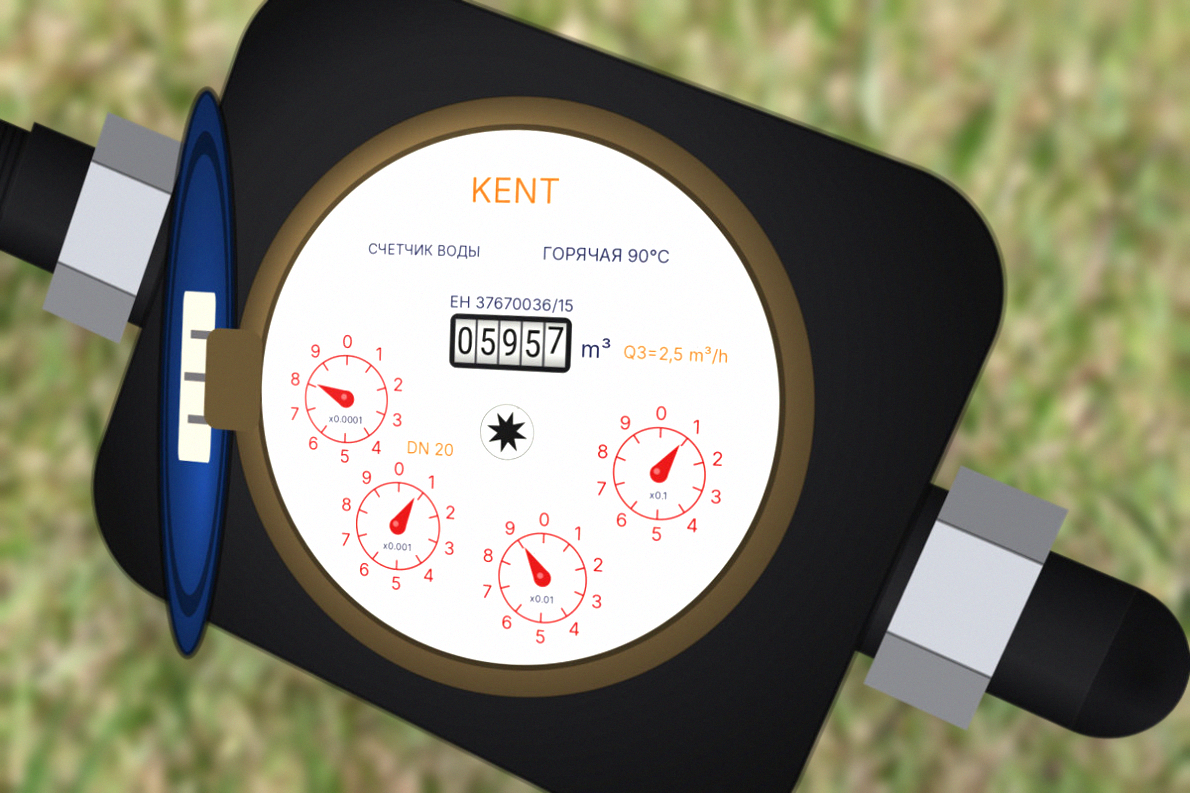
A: m³ 5957.0908
